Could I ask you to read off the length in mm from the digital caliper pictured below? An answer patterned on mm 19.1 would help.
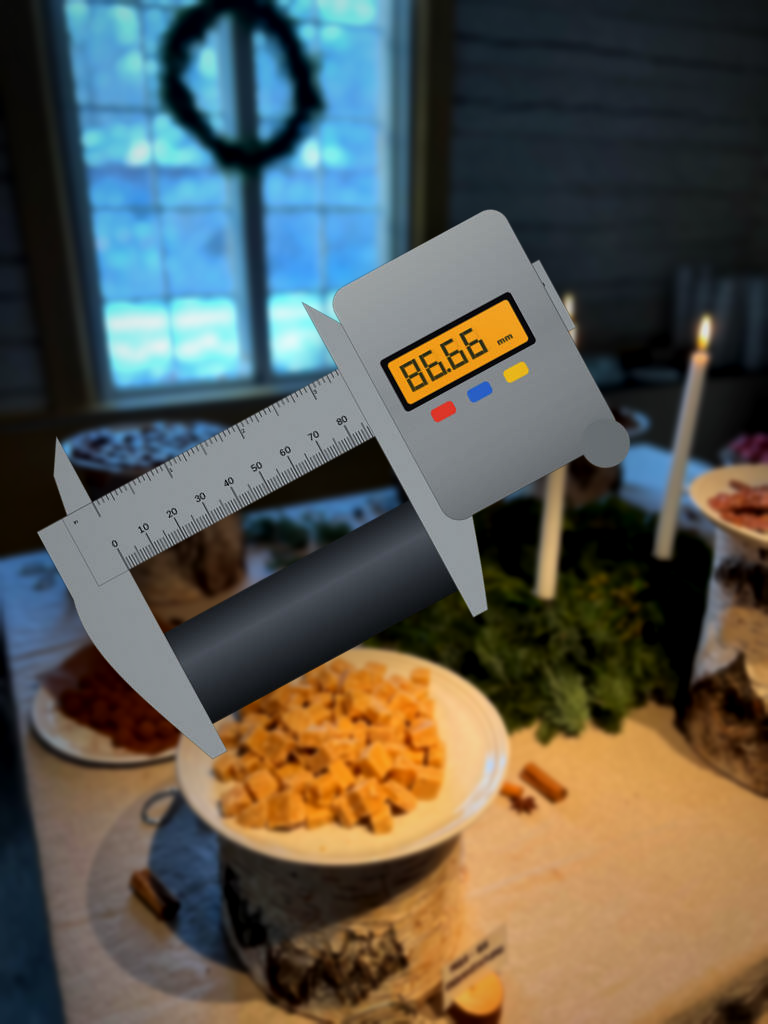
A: mm 86.66
